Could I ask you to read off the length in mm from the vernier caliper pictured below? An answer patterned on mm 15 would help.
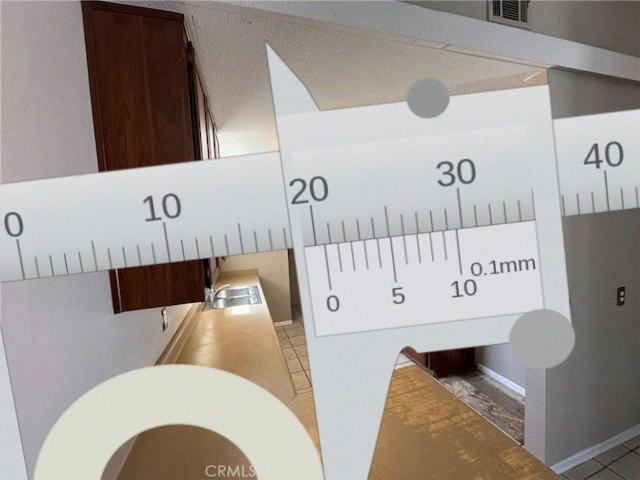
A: mm 20.6
